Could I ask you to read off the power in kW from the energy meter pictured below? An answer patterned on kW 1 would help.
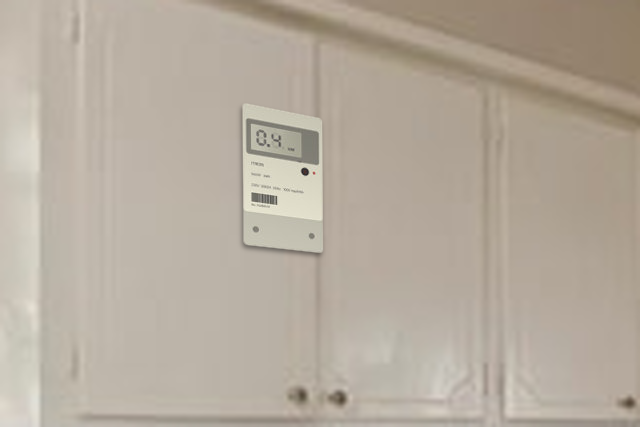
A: kW 0.4
